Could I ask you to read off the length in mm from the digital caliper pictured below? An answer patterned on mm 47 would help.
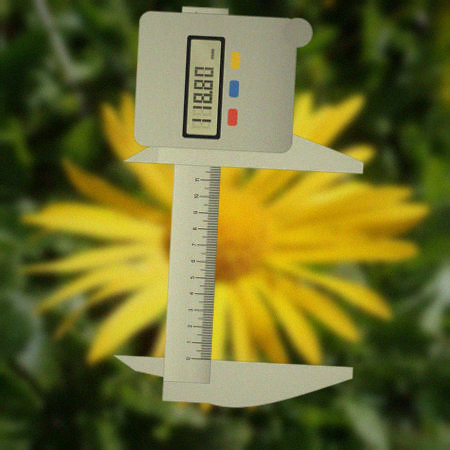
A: mm 118.80
